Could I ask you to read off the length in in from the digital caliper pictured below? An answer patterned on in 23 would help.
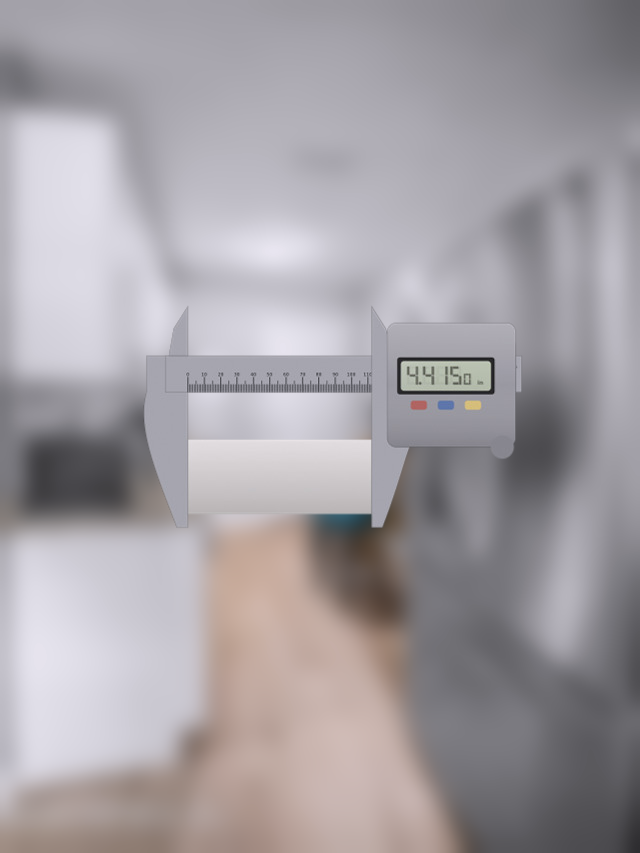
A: in 4.4150
